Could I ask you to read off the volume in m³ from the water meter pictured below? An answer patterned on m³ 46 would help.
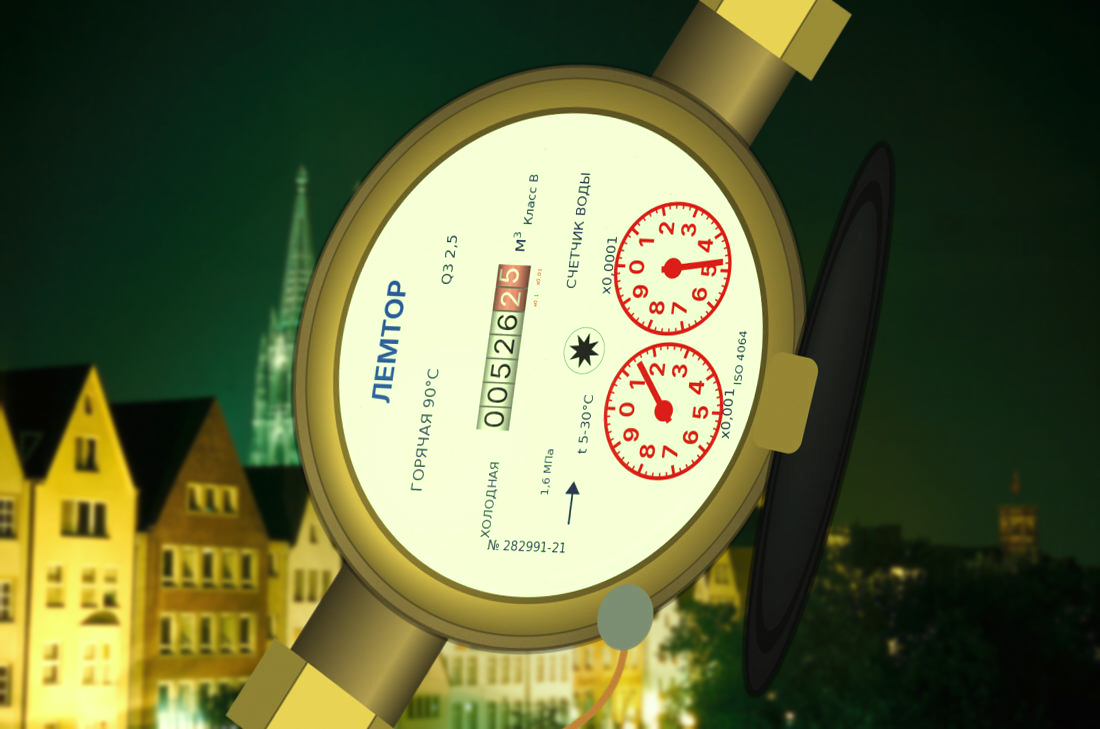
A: m³ 526.2514
